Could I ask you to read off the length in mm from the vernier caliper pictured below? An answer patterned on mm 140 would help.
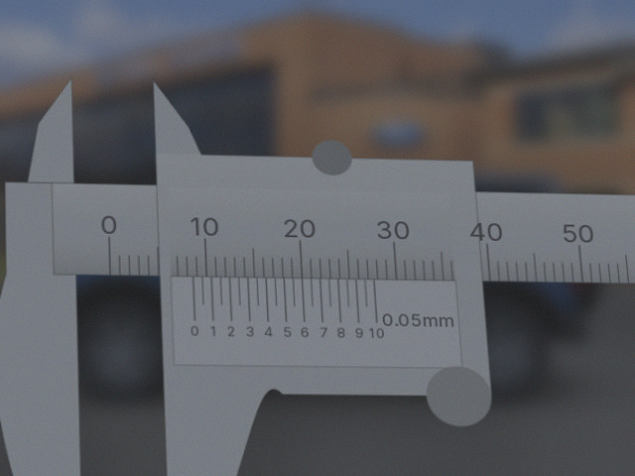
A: mm 8.6
